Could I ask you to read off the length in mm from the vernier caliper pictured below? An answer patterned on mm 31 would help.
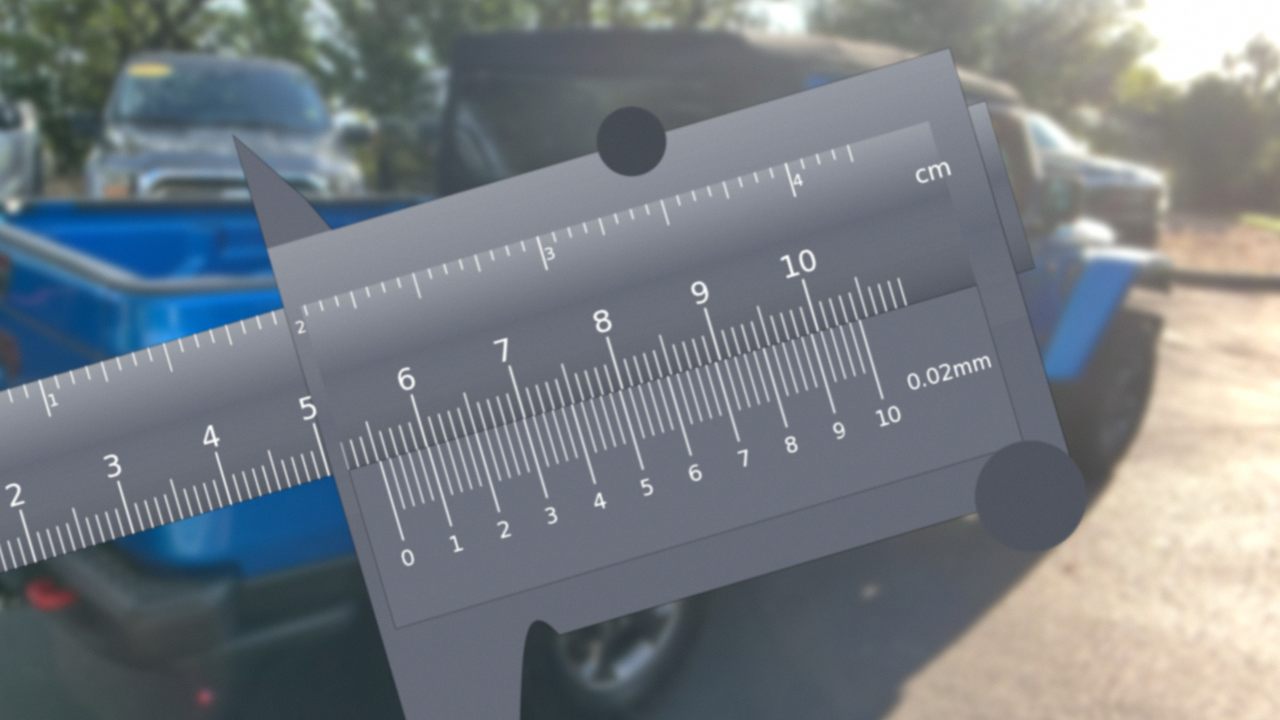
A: mm 55.2
